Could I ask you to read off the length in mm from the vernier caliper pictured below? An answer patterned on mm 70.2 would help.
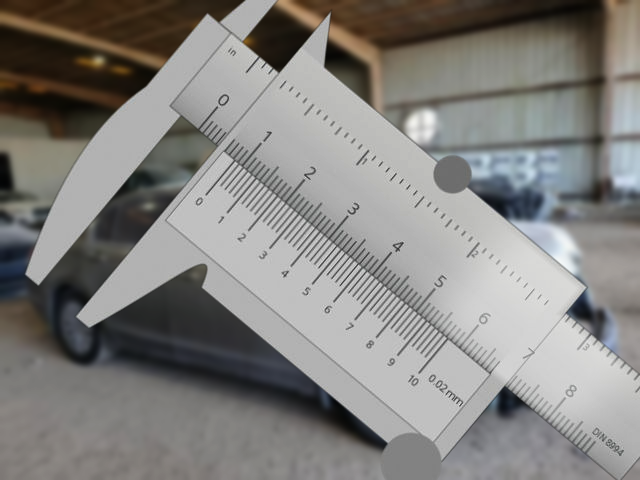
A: mm 8.4
